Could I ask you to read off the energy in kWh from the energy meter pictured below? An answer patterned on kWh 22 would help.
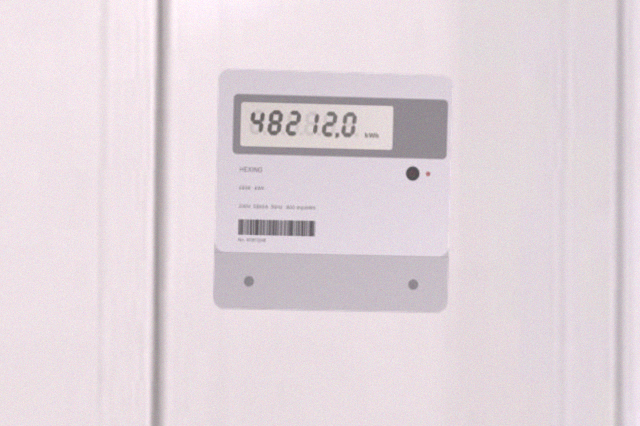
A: kWh 48212.0
